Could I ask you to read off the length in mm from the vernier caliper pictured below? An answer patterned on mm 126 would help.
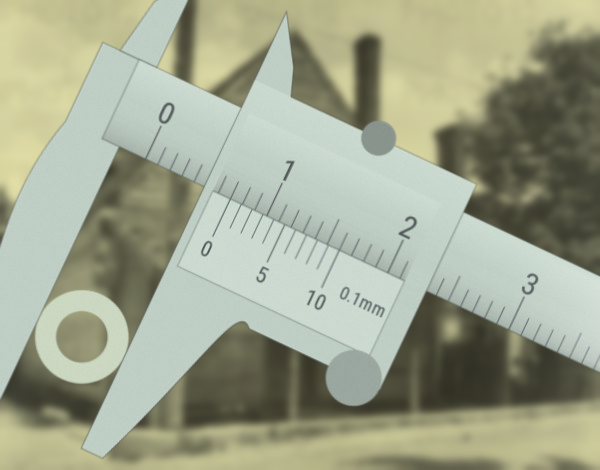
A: mm 7.0
